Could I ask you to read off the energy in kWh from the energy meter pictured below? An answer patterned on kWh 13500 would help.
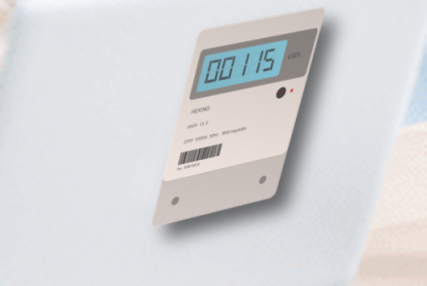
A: kWh 115
